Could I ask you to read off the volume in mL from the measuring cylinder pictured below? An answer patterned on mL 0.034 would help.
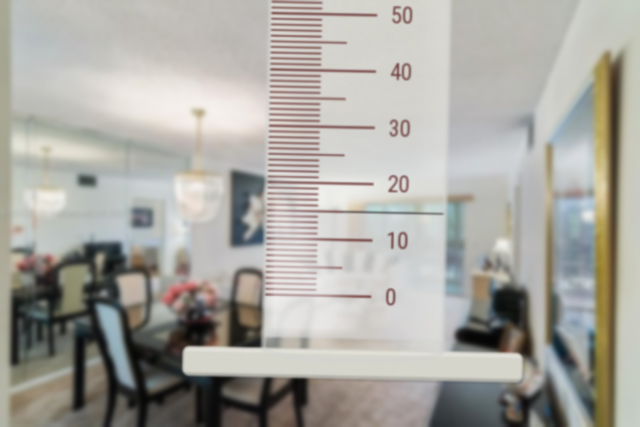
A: mL 15
